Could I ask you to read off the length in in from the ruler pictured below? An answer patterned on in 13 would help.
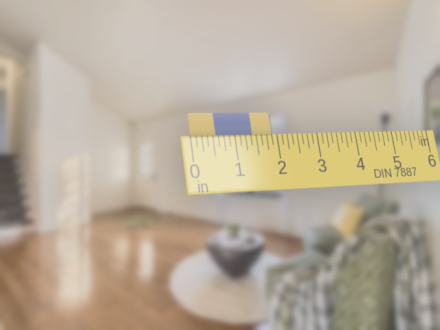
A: in 1.875
